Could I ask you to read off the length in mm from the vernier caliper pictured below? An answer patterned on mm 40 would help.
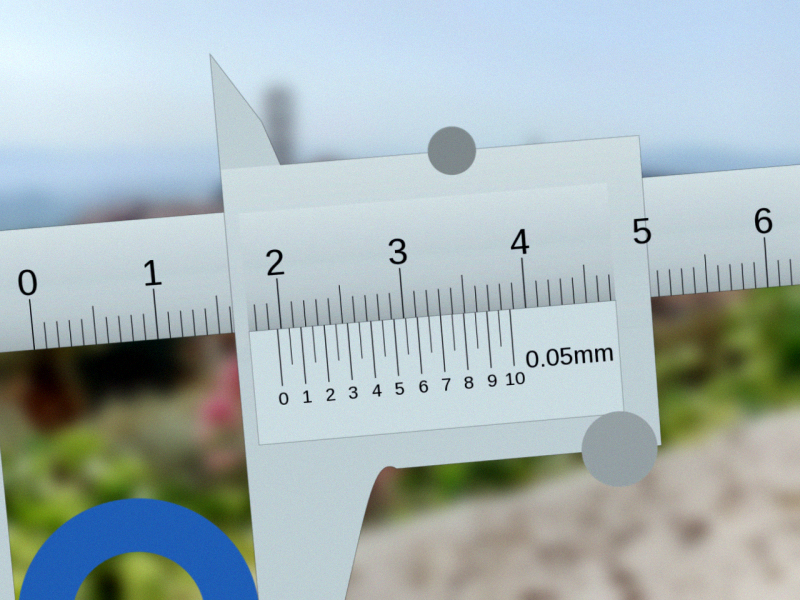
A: mm 19.7
